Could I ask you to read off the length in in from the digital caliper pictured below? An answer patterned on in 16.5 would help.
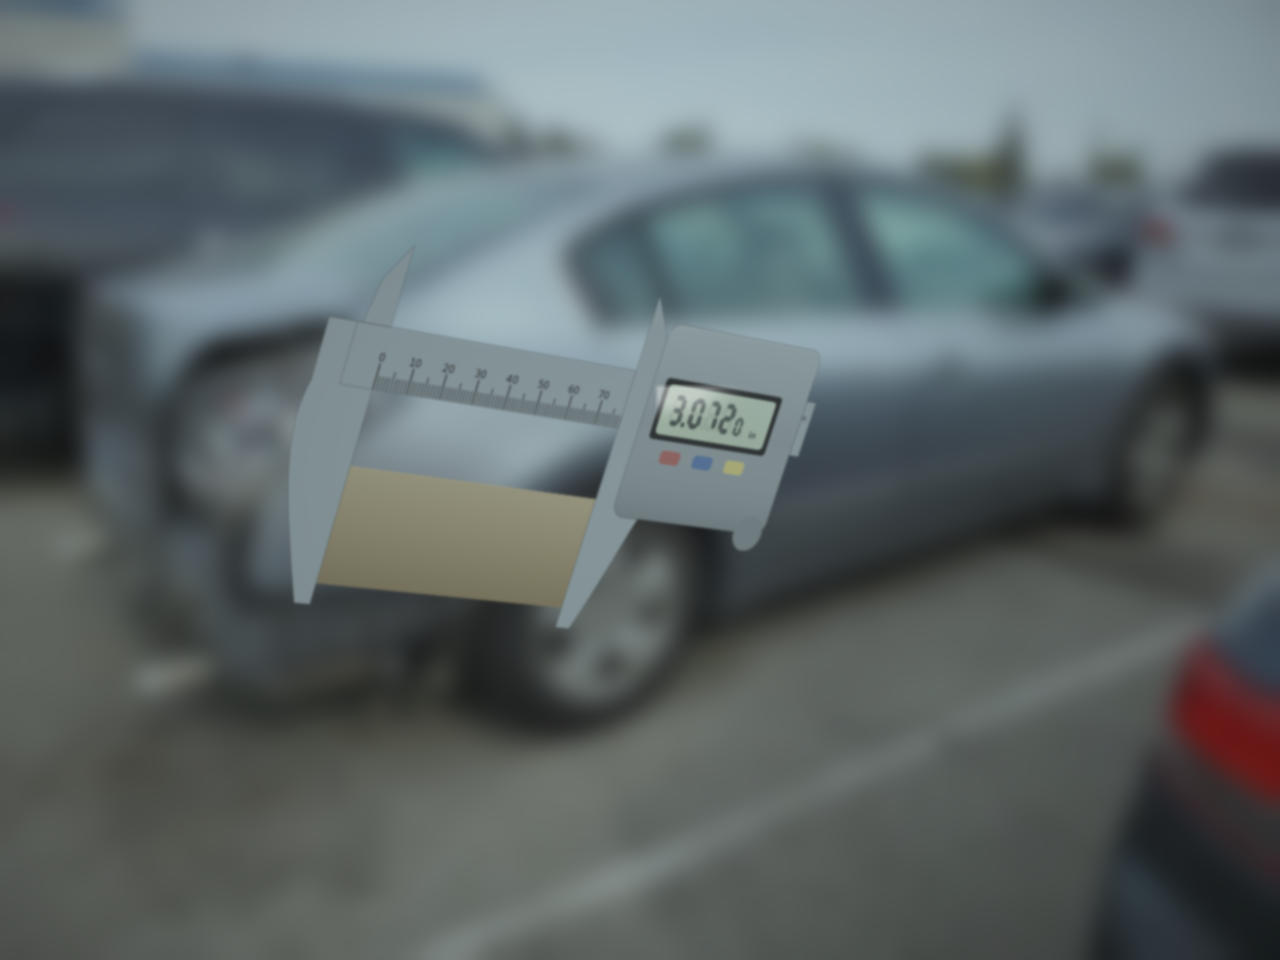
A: in 3.0720
